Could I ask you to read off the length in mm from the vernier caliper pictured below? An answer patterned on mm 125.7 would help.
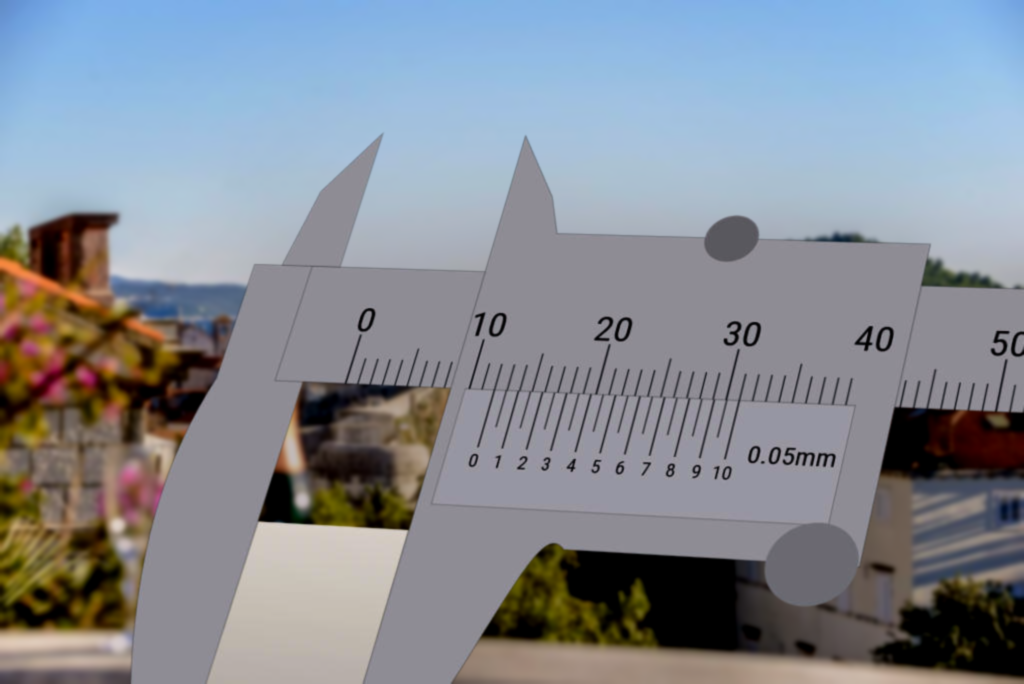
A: mm 12.0
